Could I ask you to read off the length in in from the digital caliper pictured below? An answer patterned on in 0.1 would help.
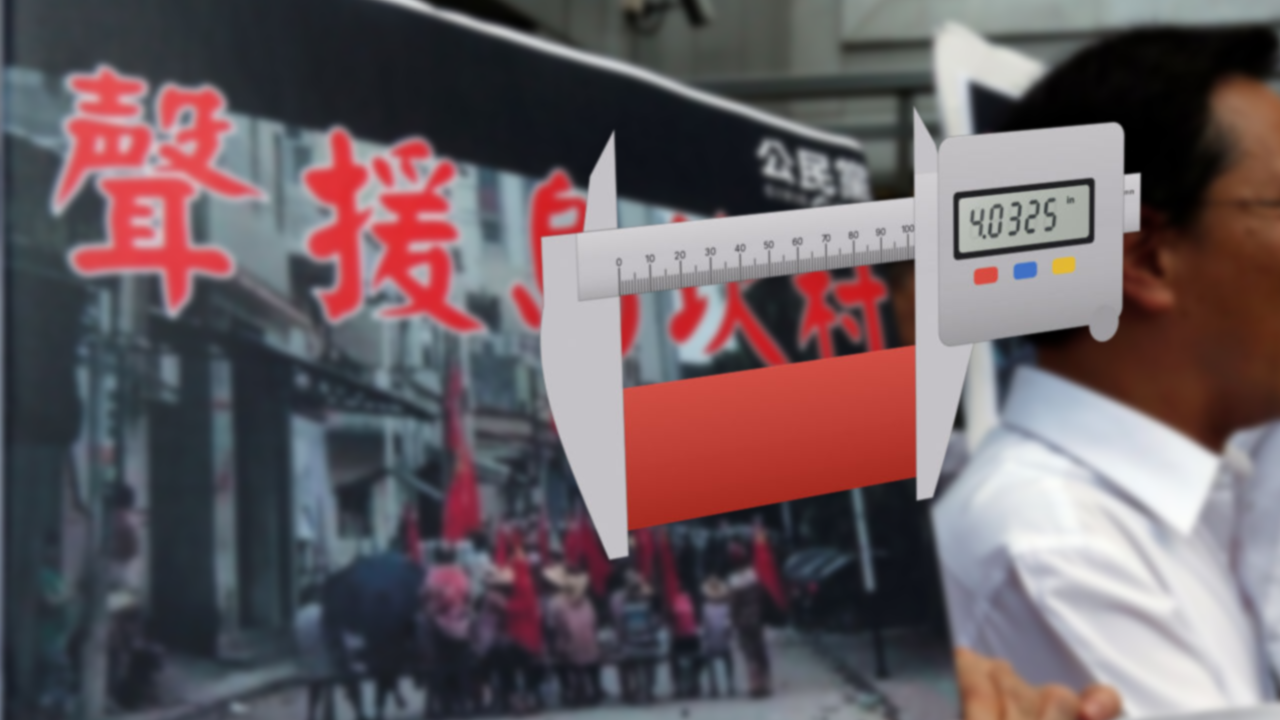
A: in 4.0325
